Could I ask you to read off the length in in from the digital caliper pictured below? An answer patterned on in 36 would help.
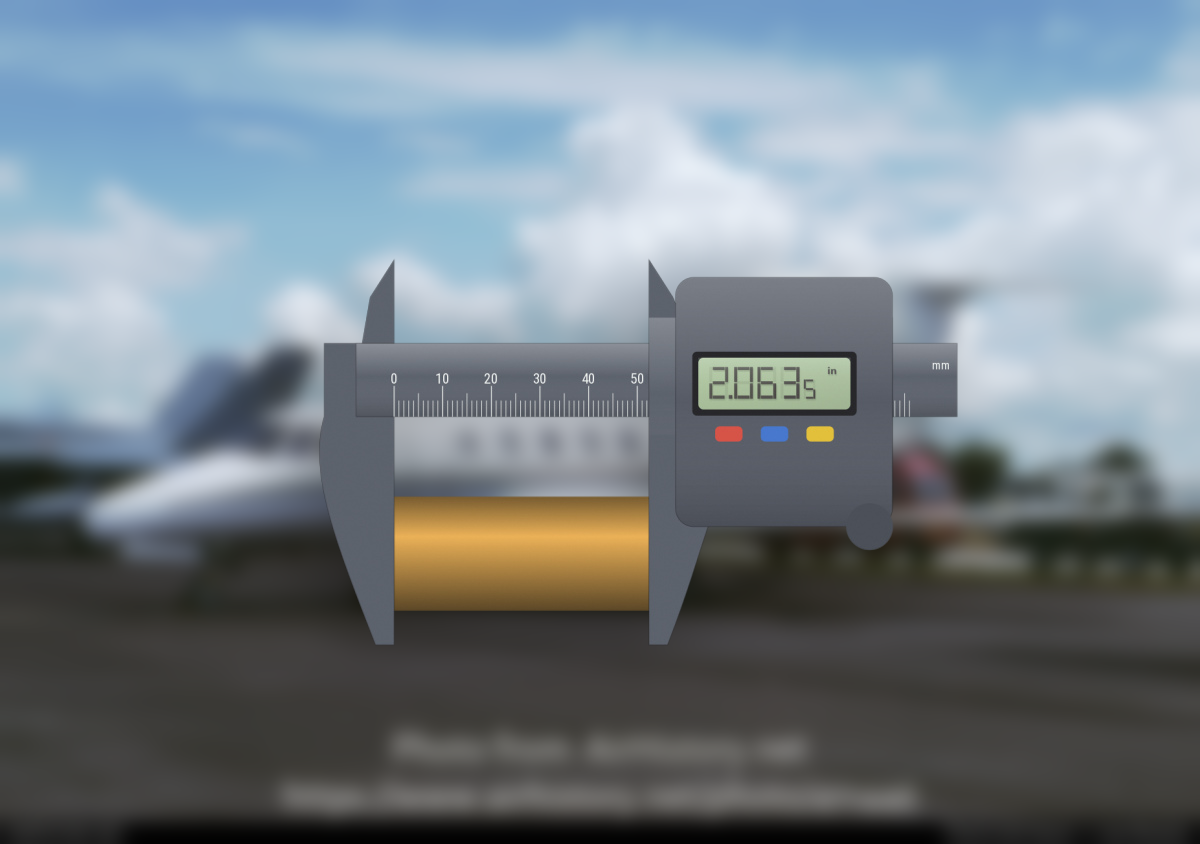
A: in 2.0635
